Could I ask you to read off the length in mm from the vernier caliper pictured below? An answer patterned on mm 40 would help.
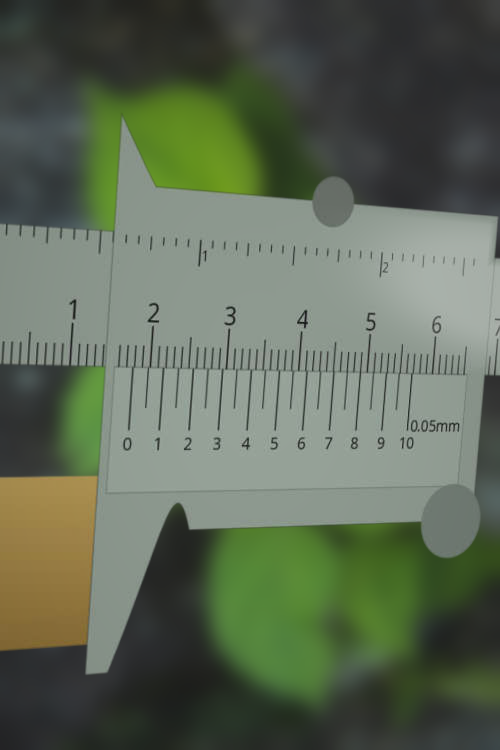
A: mm 17.8
